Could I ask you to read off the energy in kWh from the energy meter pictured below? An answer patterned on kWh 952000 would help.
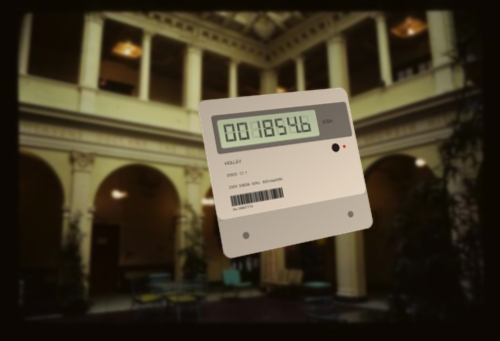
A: kWh 1854.6
